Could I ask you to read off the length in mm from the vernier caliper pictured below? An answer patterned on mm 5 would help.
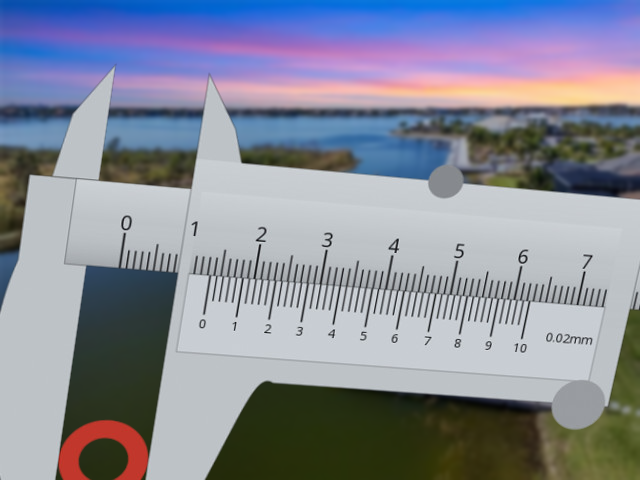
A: mm 13.4
